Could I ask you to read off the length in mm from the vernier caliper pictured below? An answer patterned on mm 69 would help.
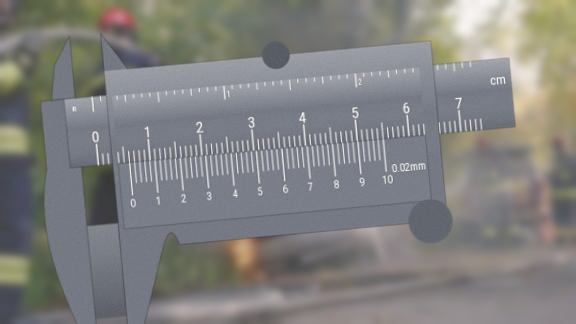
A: mm 6.0
